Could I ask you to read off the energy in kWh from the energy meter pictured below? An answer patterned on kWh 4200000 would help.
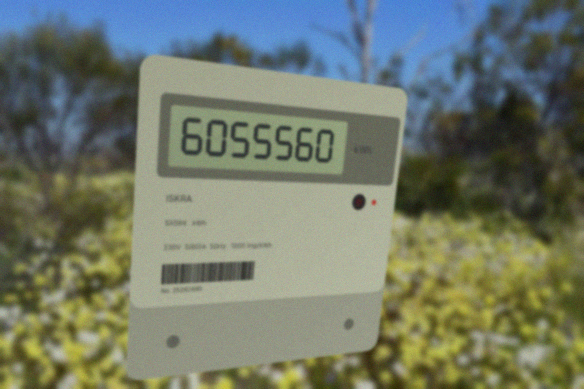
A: kWh 6055560
